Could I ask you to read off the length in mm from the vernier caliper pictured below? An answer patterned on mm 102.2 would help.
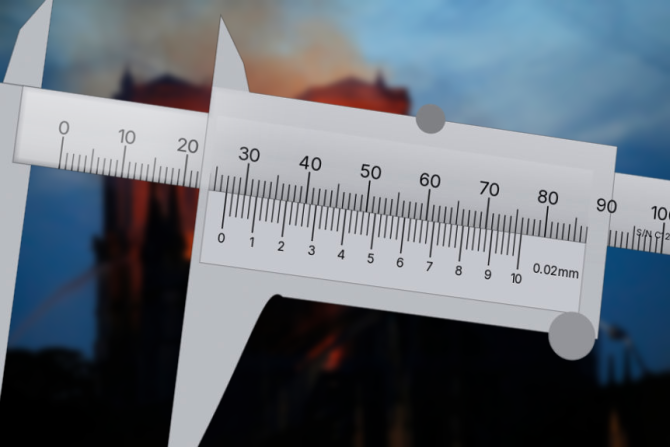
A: mm 27.0
